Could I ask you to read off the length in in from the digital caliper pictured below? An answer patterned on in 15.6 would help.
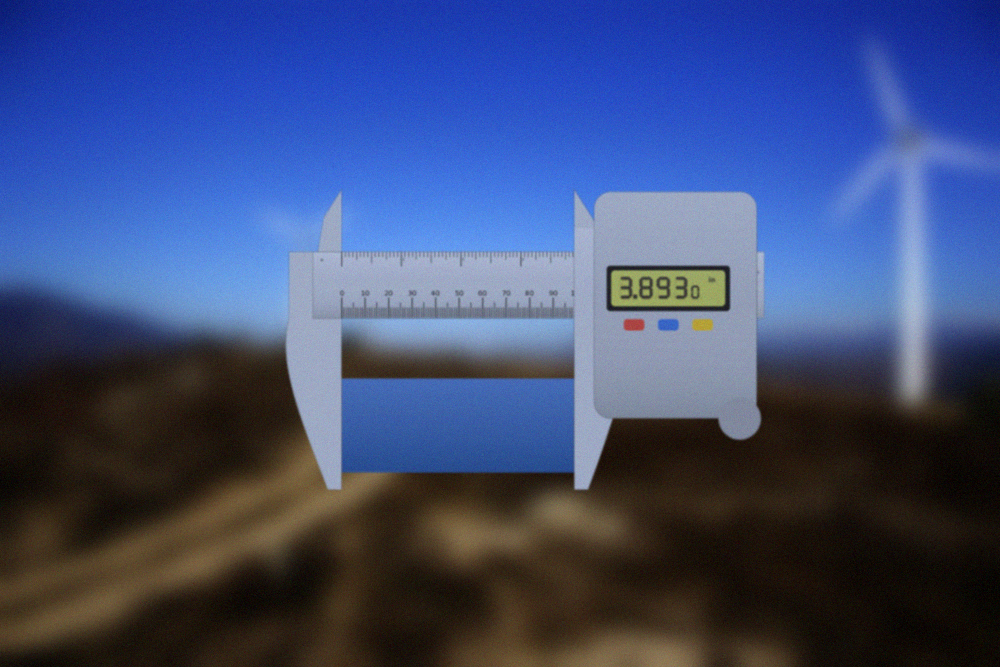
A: in 3.8930
